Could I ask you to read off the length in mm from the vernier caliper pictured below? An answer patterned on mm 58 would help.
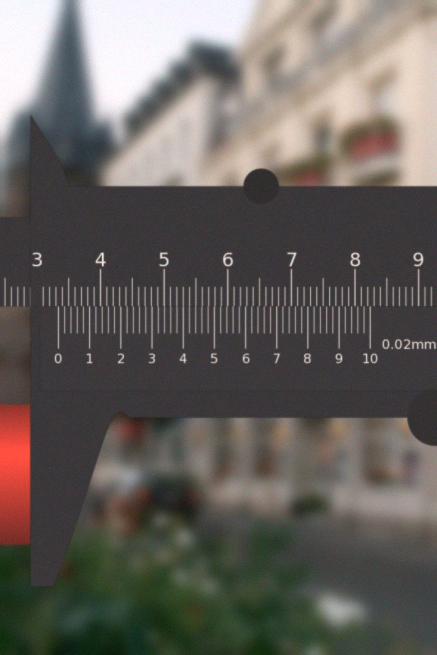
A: mm 33.4
